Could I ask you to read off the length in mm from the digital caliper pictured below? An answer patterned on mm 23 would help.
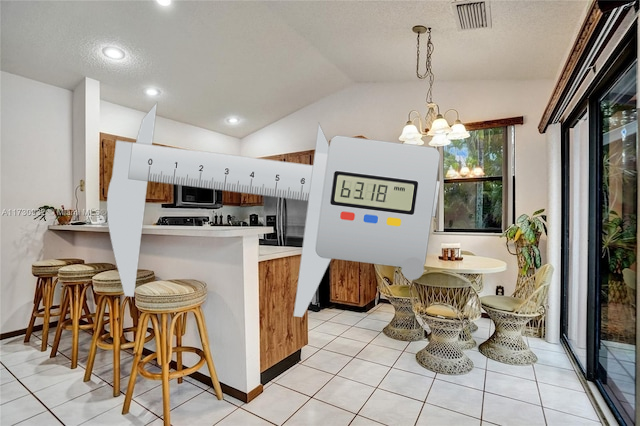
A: mm 63.18
